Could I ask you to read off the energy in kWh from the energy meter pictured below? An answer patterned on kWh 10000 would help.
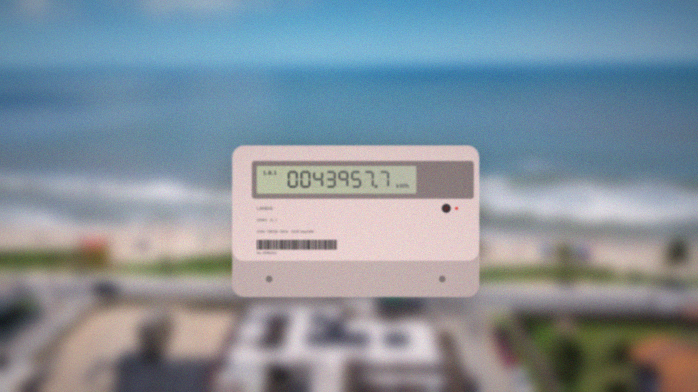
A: kWh 43957.7
